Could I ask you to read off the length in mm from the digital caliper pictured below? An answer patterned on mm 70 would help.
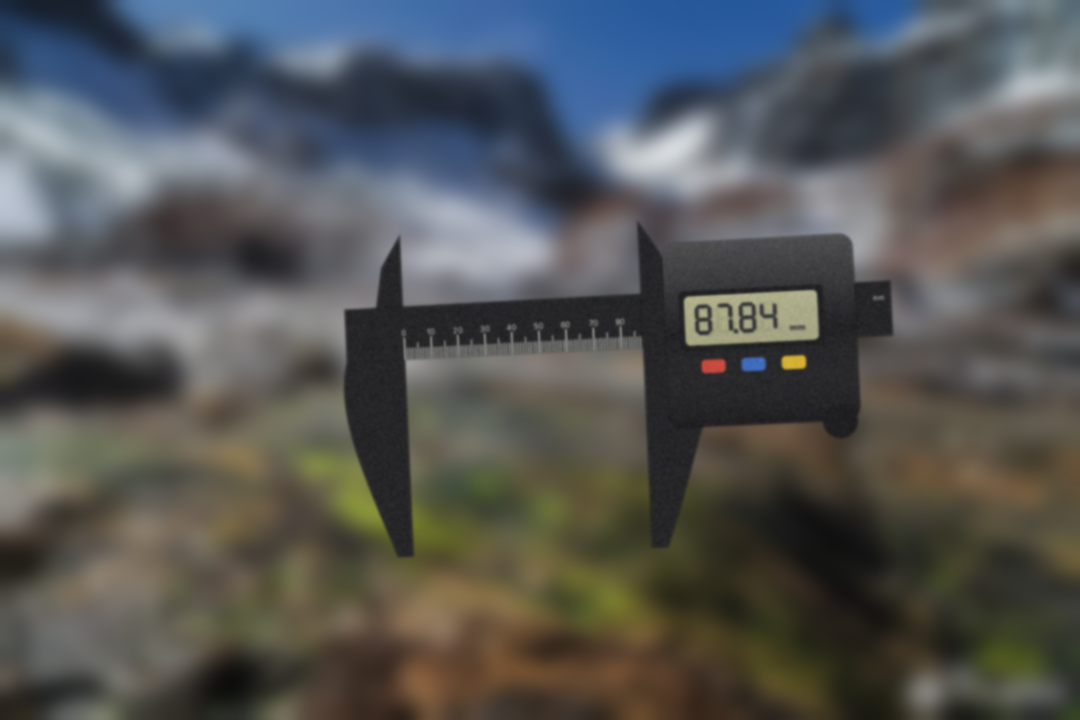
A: mm 87.84
